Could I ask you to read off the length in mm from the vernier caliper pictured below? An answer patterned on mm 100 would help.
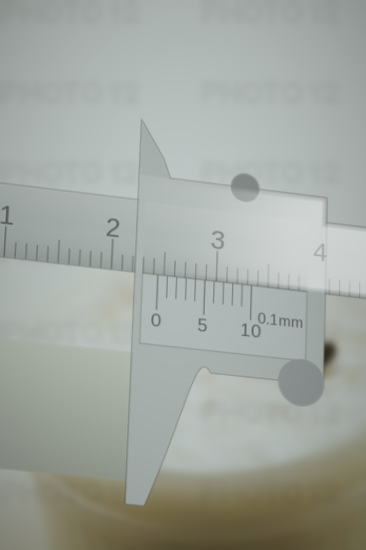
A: mm 24.4
